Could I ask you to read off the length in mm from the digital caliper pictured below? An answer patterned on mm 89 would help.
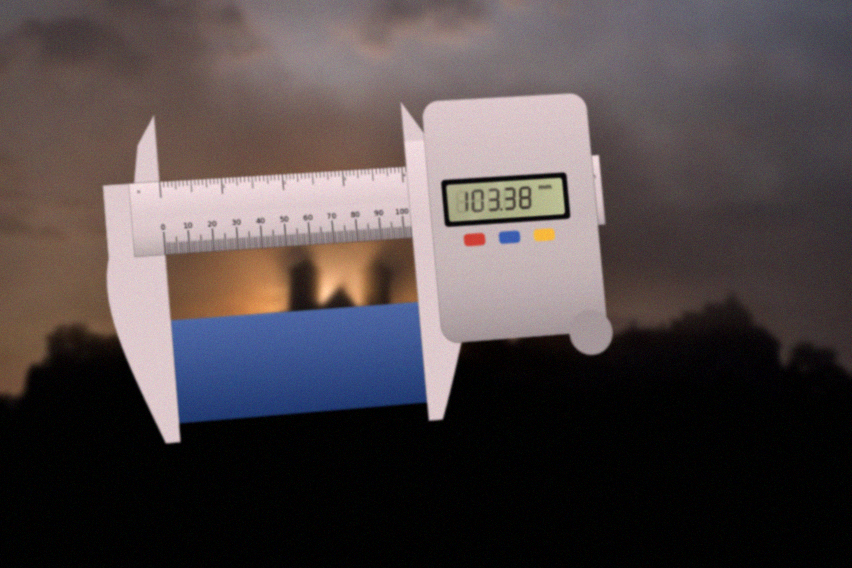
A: mm 103.38
